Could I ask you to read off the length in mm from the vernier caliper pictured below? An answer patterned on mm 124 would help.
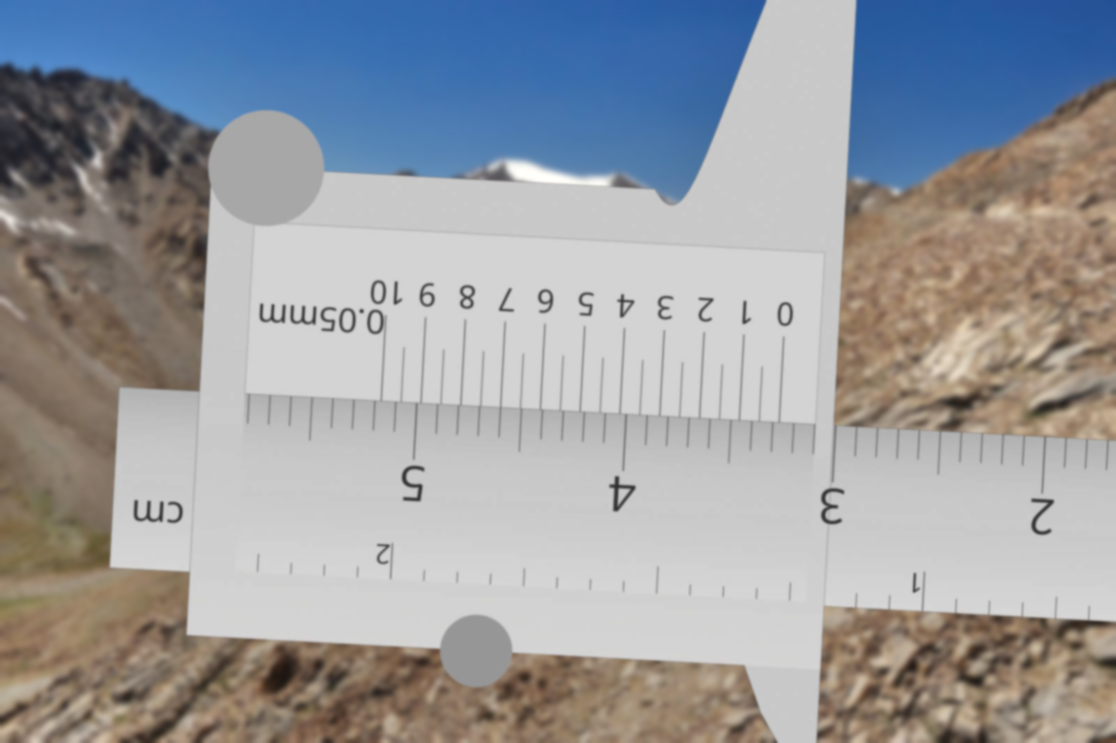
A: mm 32.7
